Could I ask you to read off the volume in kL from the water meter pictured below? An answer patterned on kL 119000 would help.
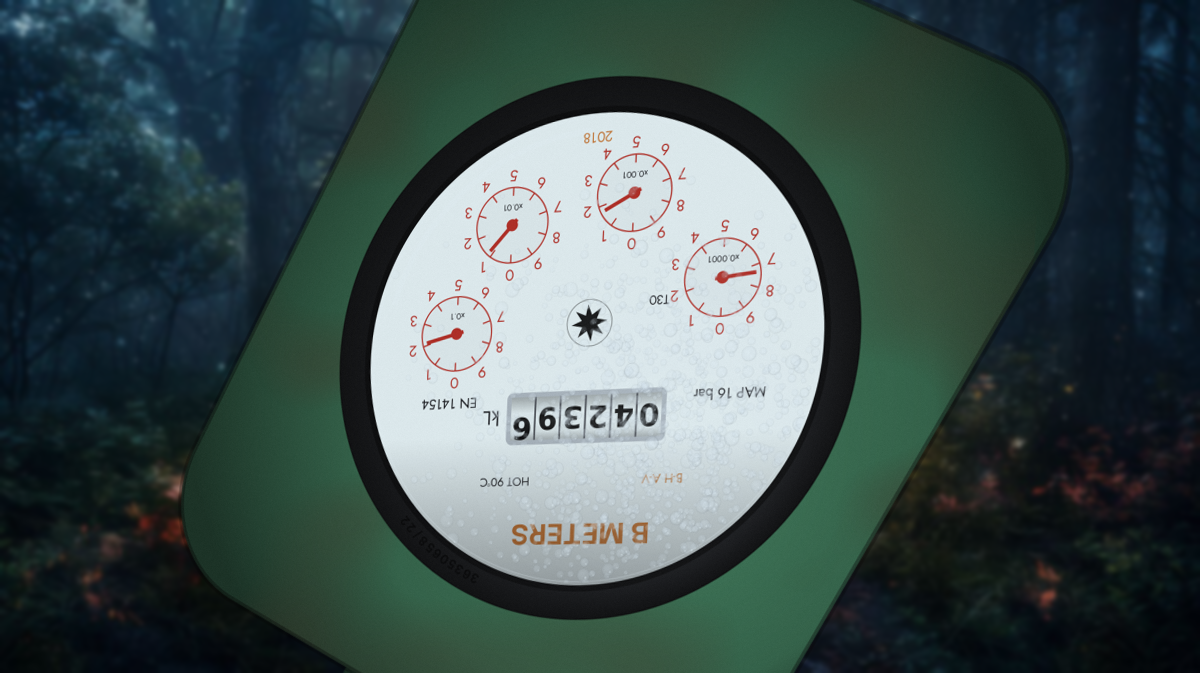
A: kL 42396.2117
